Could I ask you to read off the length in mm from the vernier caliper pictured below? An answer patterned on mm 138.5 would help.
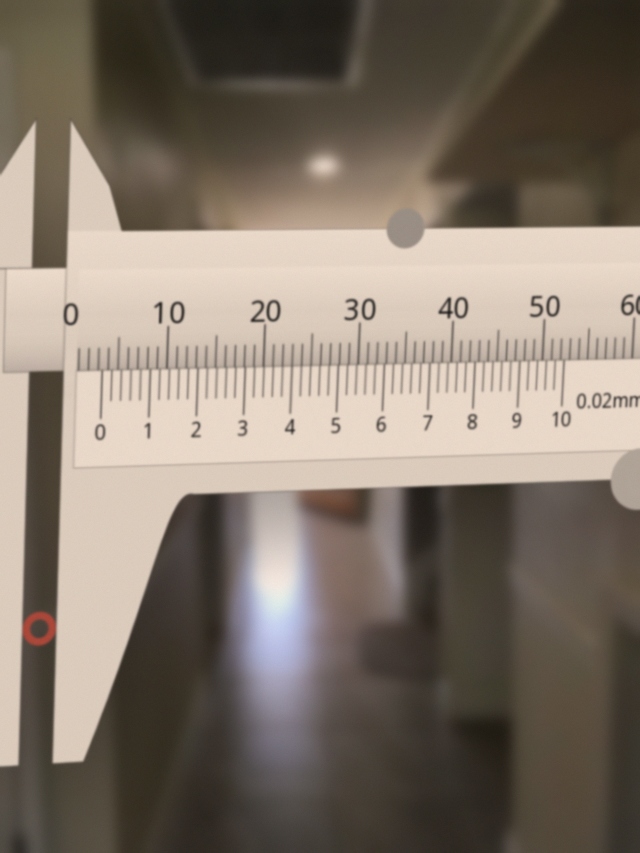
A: mm 3.4
